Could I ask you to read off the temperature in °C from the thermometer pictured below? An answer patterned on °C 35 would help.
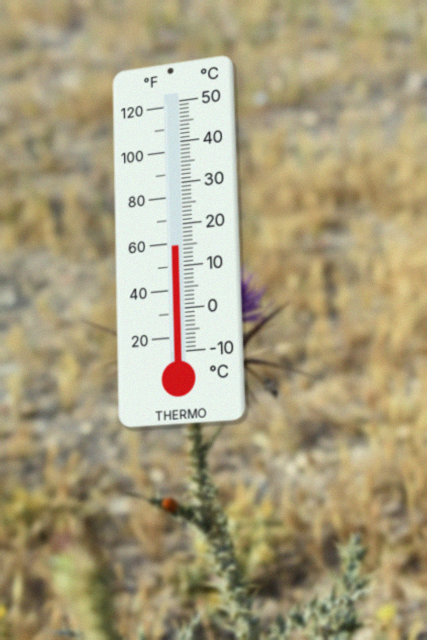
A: °C 15
